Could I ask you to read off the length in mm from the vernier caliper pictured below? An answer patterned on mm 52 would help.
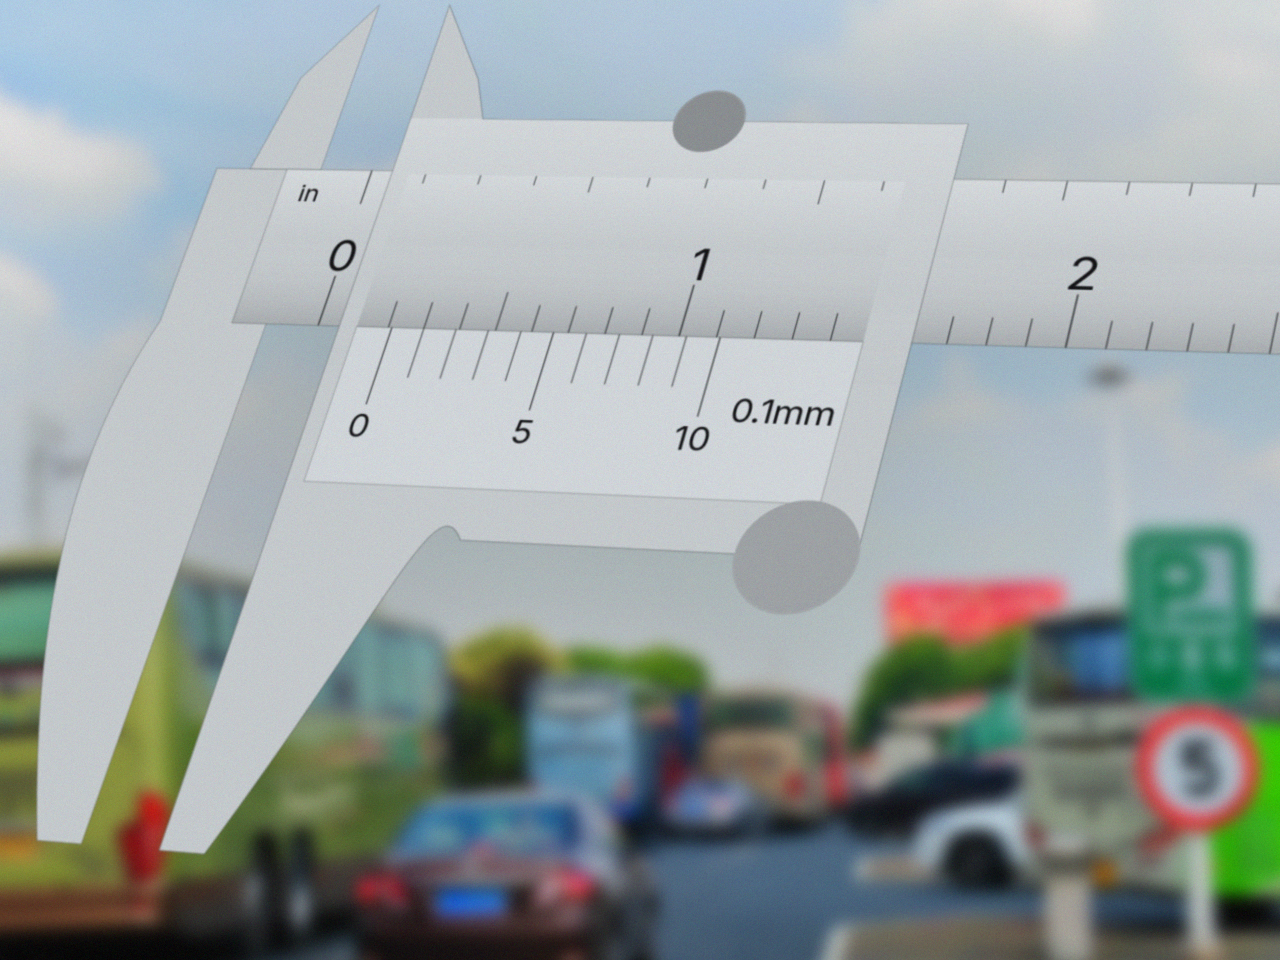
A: mm 2.1
